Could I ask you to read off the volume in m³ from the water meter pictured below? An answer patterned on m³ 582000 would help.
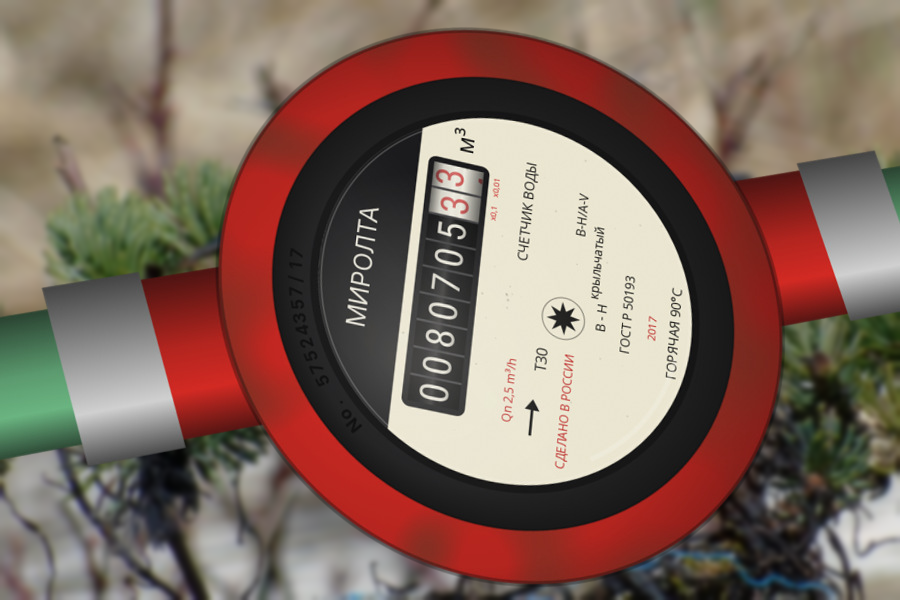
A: m³ 80705.33
